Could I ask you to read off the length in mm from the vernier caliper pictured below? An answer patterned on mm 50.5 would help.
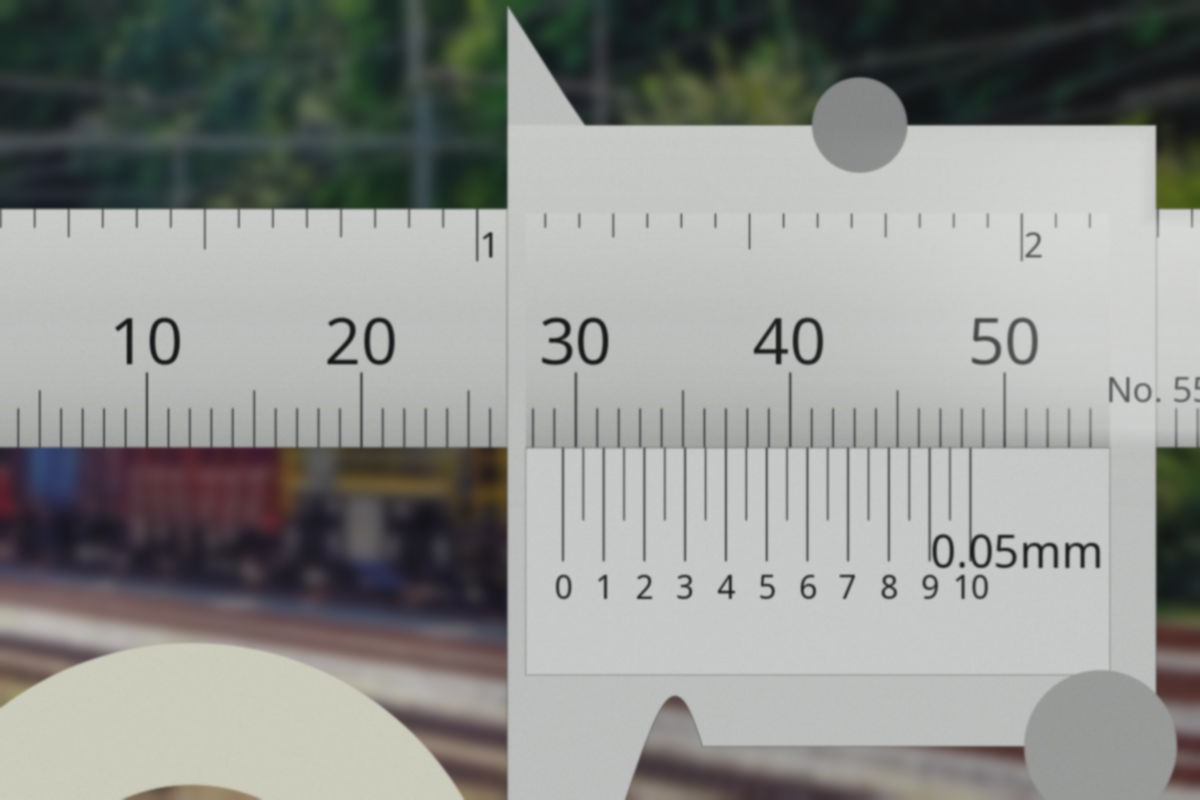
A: mm 29.4
